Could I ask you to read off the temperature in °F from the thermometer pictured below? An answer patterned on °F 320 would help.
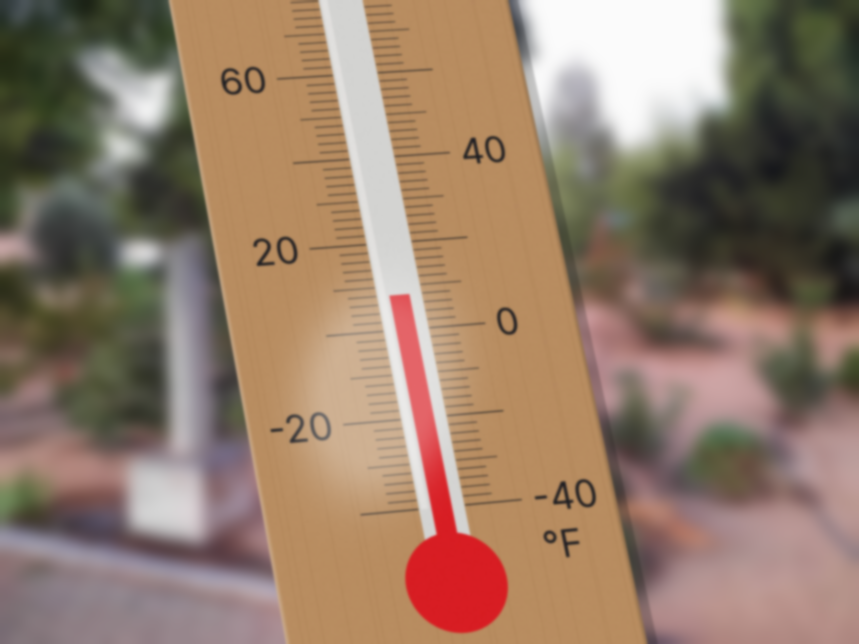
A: °F 8
